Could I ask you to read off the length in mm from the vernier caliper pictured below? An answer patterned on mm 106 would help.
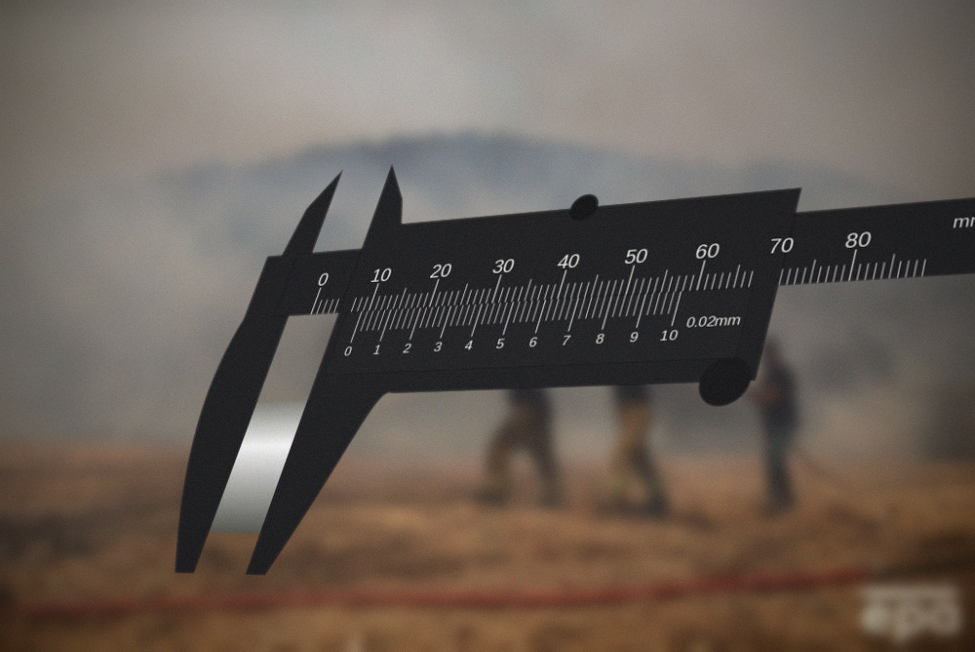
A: mm 8.8
